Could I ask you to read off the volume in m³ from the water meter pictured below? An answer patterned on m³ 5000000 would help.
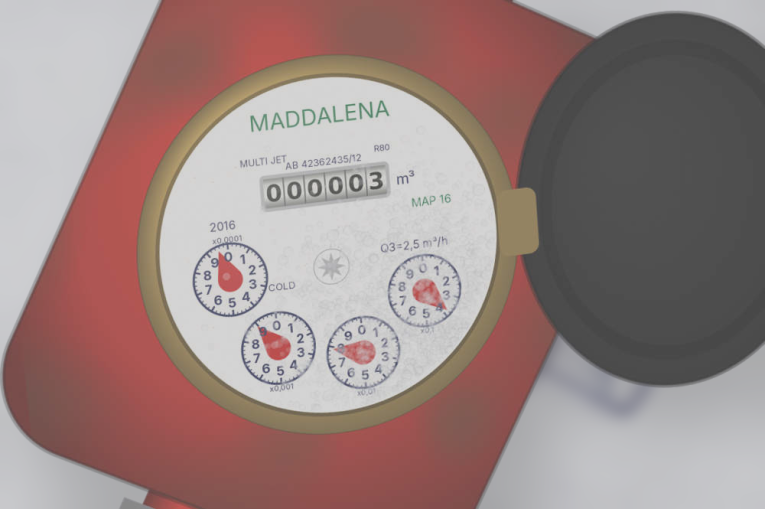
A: m³ 3.3789
